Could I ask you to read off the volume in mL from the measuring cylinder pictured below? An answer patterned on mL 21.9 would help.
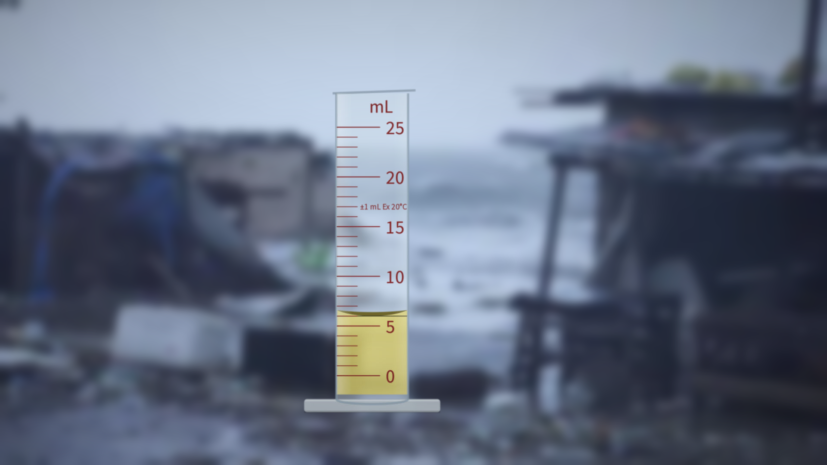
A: mL 6
